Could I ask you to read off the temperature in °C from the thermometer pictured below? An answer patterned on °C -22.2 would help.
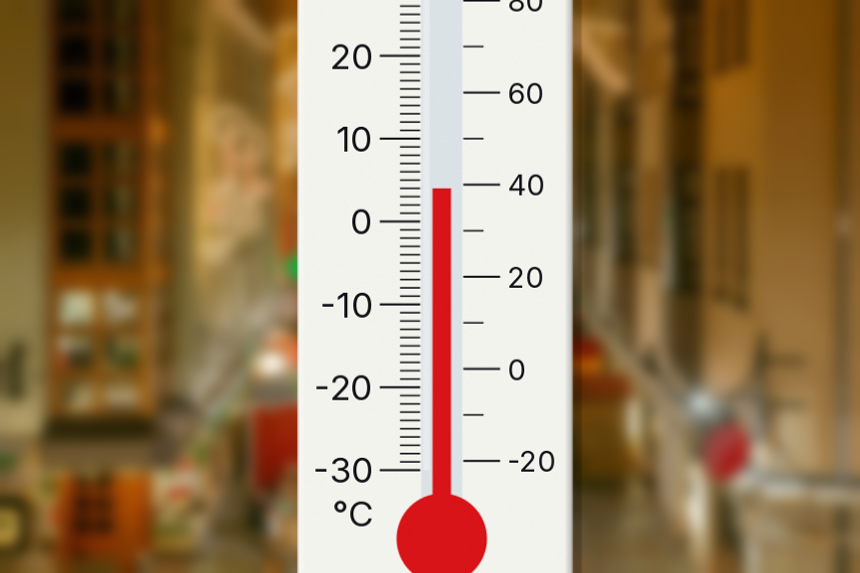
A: °C 4
